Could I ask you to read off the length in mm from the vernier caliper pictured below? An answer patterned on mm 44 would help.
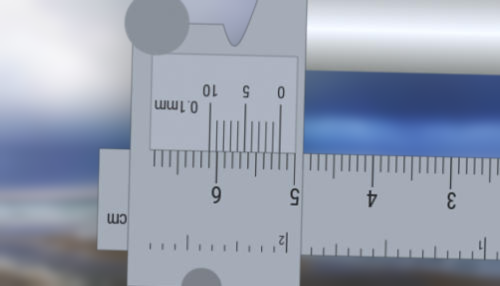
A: mm 52.0
